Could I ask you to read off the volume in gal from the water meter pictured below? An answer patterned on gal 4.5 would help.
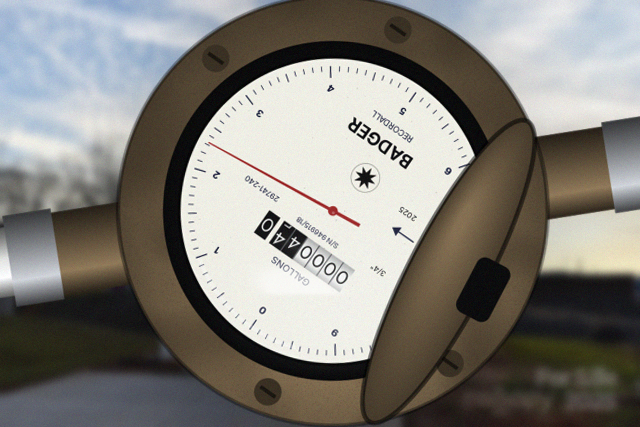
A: gal 442.3
